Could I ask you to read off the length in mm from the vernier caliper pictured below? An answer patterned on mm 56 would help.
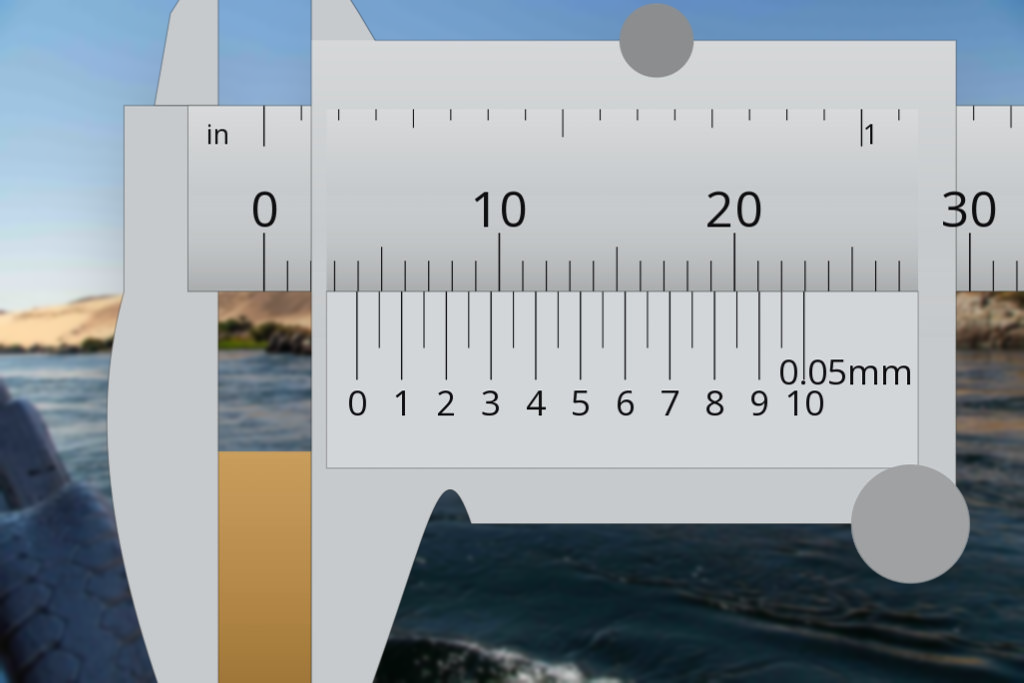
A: mm 3.95
